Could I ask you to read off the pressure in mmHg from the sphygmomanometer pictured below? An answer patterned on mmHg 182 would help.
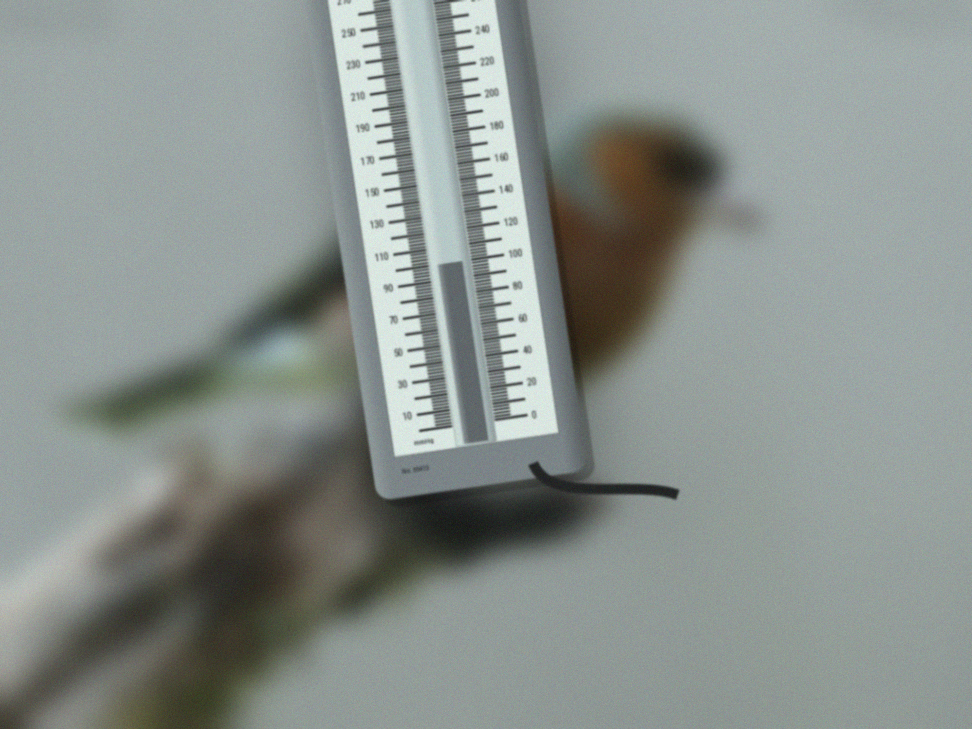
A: mmHg 100
